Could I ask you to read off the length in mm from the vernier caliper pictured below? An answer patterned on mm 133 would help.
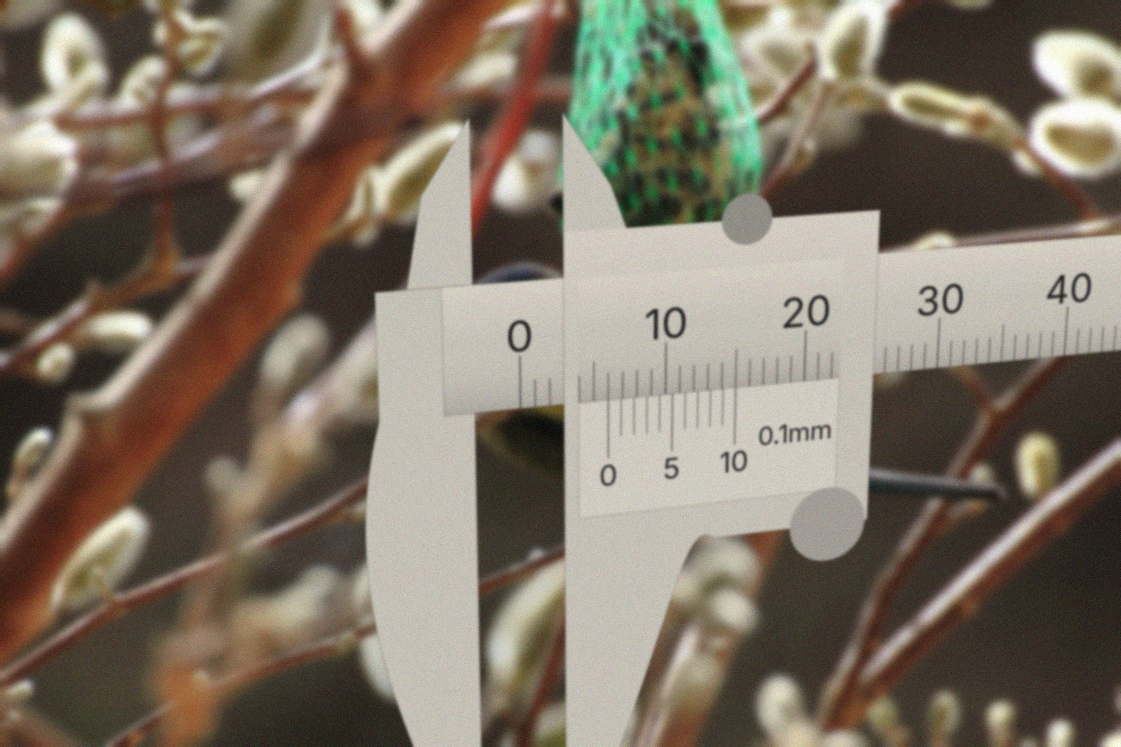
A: mm 6.0
